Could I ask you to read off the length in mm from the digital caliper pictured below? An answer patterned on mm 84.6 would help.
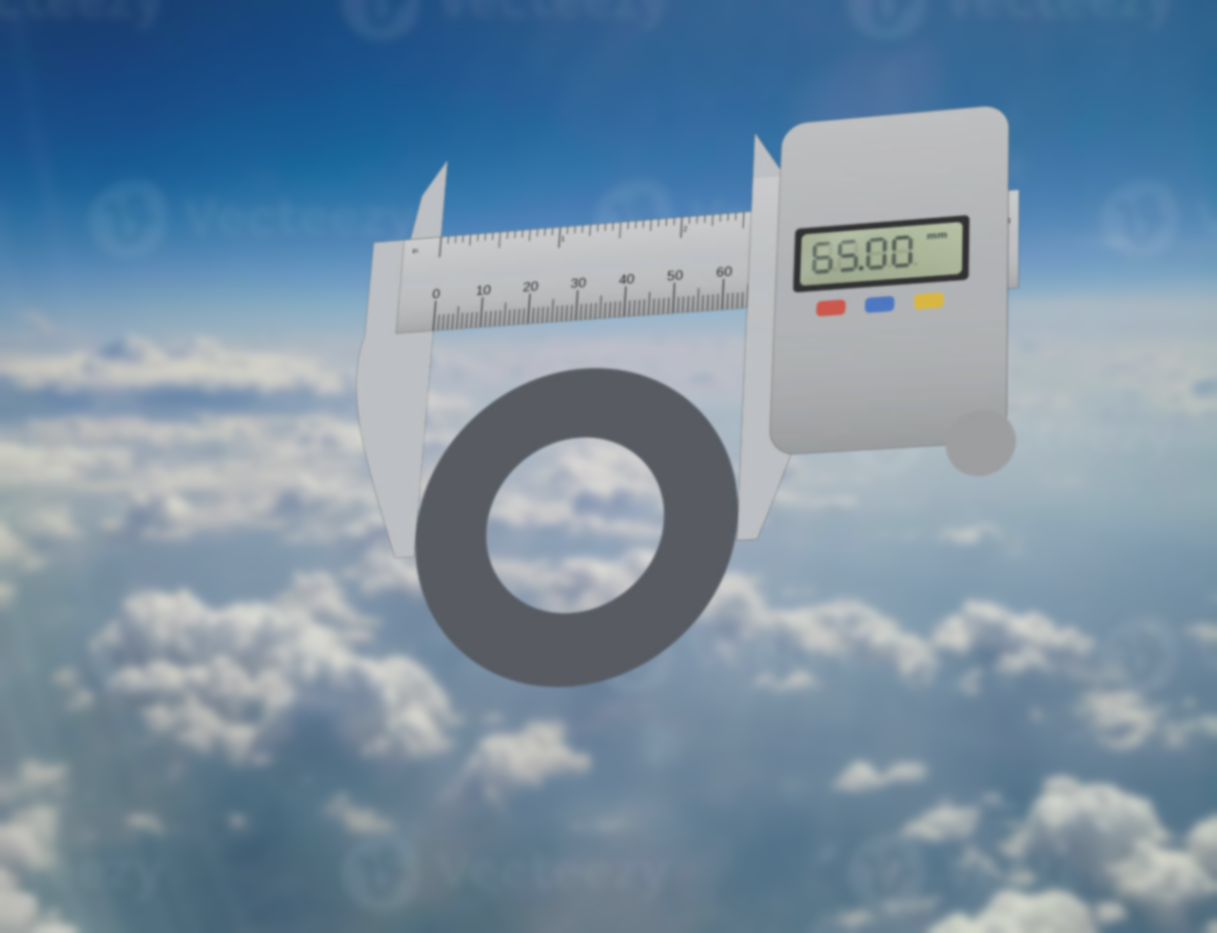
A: mm 65.00
